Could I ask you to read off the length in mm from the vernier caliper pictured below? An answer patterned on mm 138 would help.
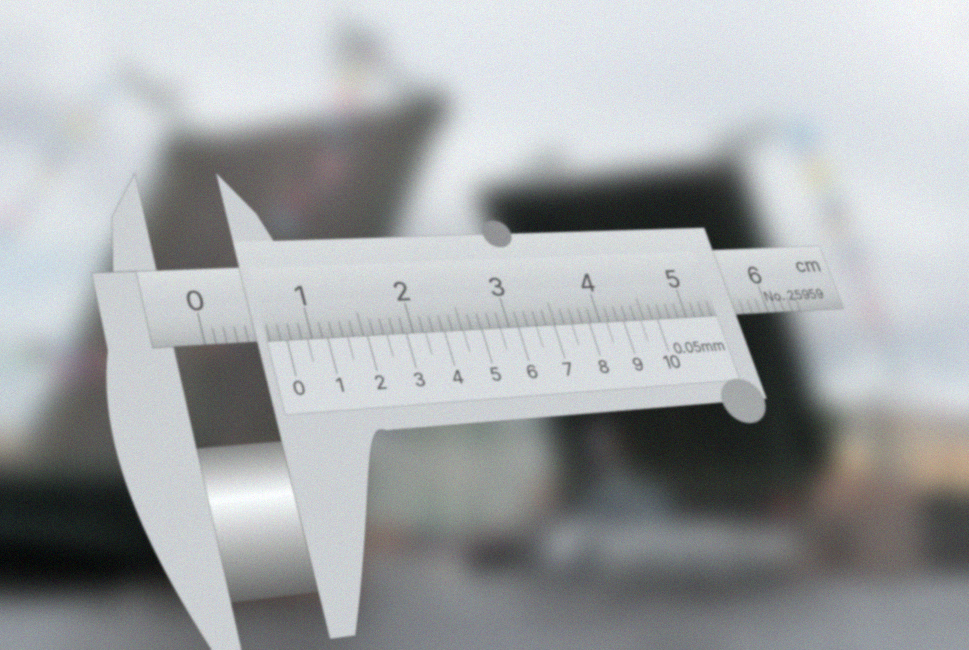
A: mm 7.6
